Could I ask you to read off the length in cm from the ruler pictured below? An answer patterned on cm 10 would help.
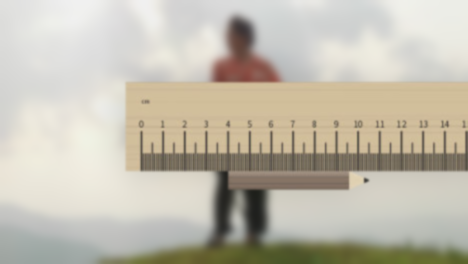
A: cm 6.5
